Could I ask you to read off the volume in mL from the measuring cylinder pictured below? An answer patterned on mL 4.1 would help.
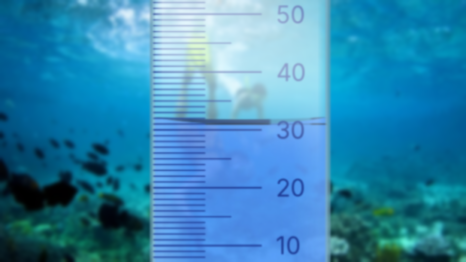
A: mL 31
